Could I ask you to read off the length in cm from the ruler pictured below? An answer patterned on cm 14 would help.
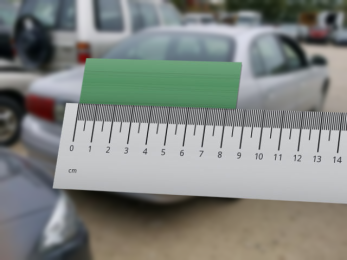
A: cm 8.5
